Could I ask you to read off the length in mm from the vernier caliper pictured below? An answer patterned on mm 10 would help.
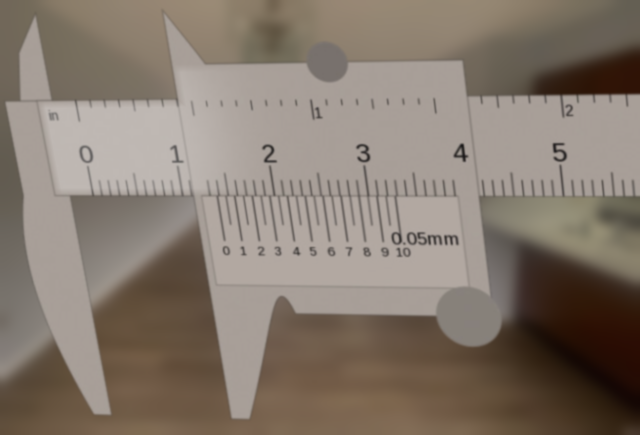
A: mm 13.8
